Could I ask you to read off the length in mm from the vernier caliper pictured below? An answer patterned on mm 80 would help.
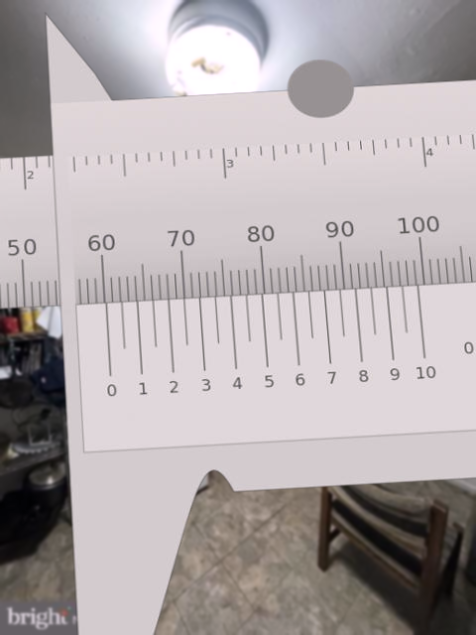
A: mm 60.2
